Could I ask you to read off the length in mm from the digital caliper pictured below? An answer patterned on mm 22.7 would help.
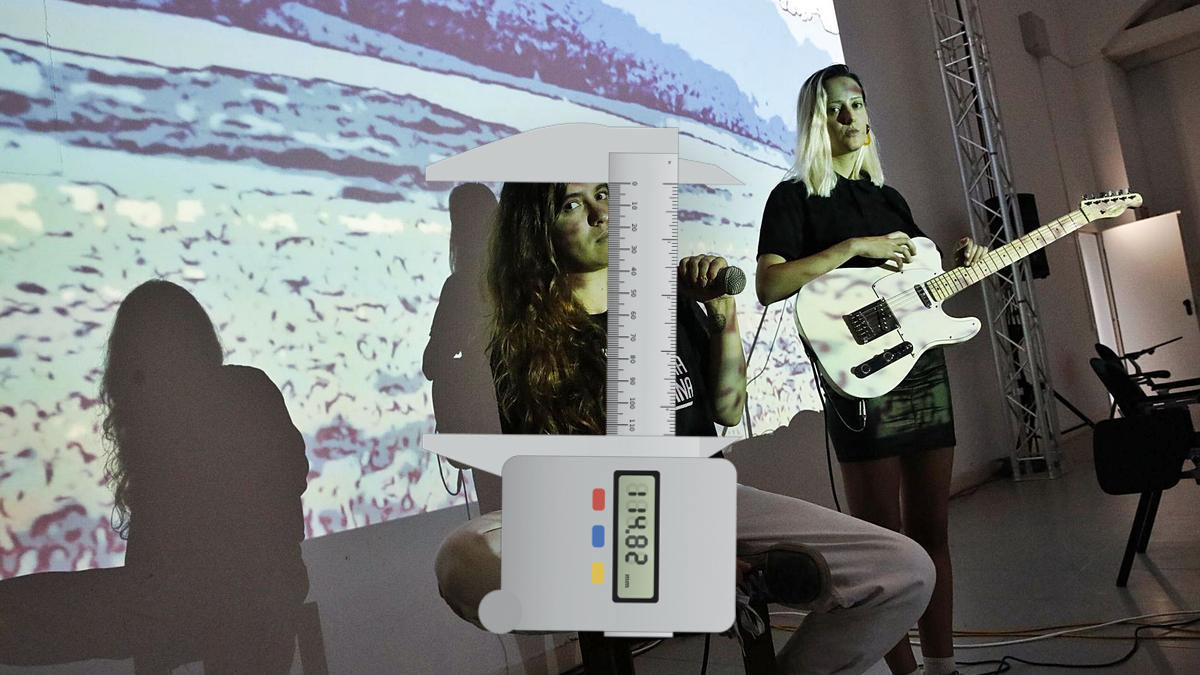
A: mm 114.82
